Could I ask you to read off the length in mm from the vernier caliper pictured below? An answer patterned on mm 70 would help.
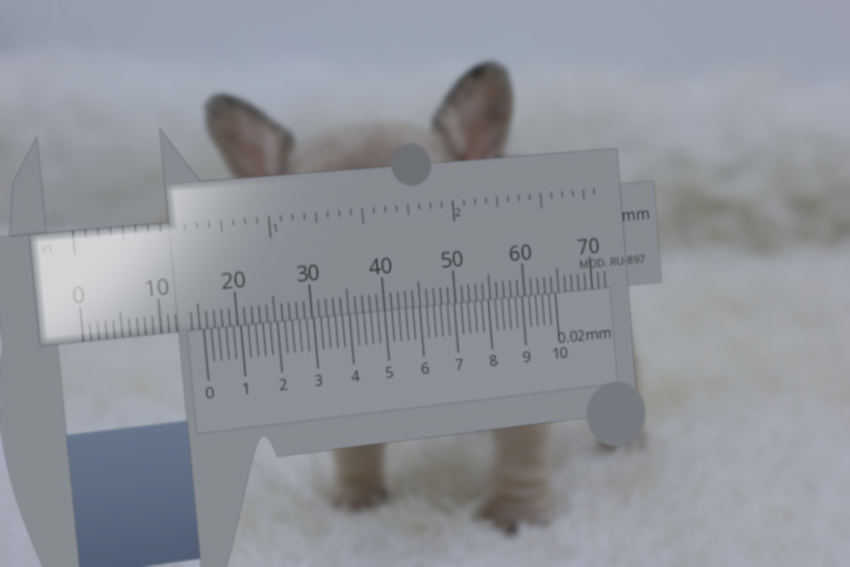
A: mm 15.5
